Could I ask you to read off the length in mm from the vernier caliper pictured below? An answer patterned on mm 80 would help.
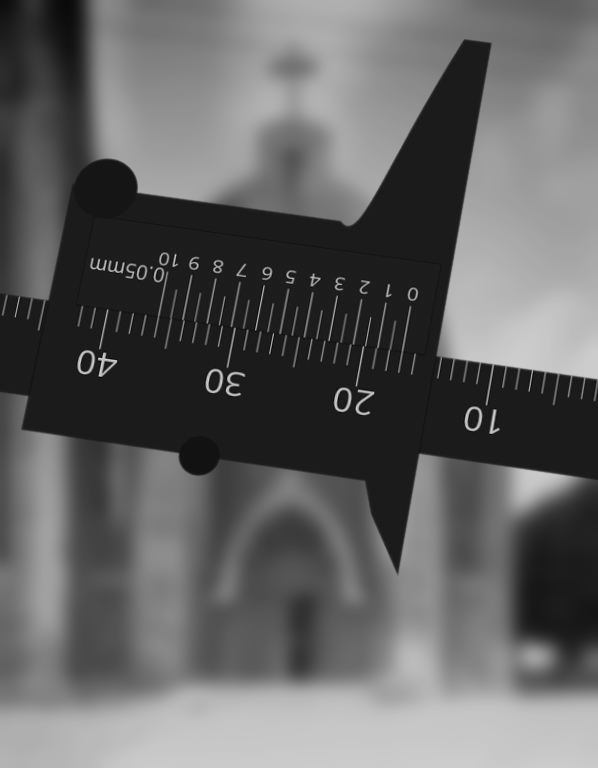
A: mm 17.0
